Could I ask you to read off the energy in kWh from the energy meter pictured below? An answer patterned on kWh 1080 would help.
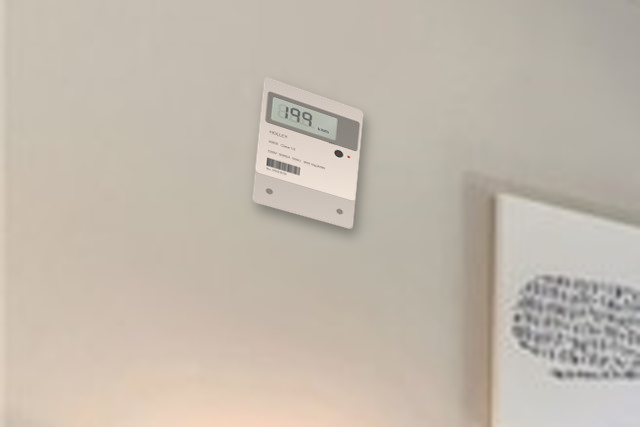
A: kWh 199
